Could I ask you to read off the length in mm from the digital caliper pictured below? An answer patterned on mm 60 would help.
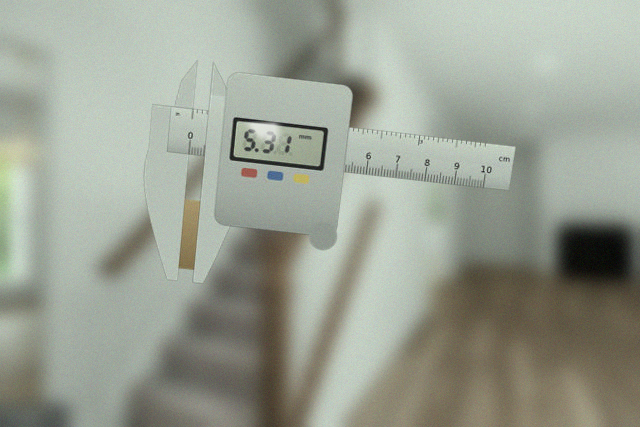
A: mm 5.31
